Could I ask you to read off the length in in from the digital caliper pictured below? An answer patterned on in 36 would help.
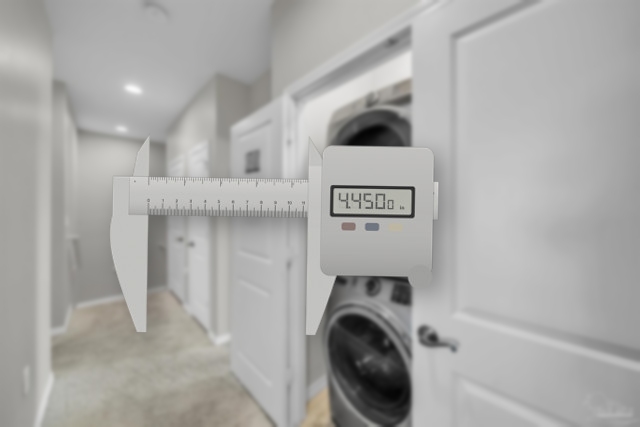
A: in 4.4500
